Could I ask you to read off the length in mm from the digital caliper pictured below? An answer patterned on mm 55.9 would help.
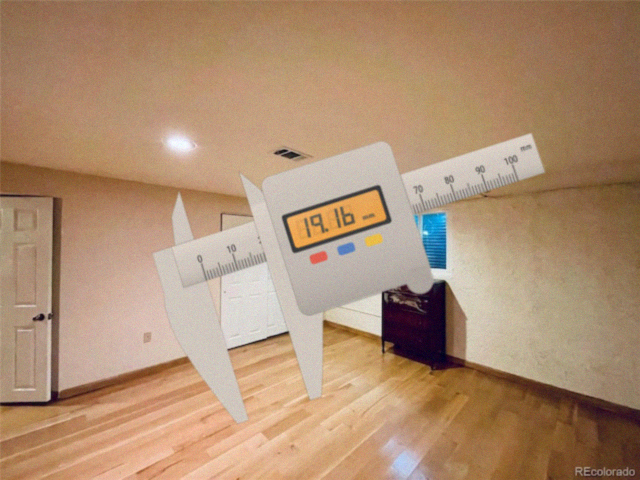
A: mm 19.16
